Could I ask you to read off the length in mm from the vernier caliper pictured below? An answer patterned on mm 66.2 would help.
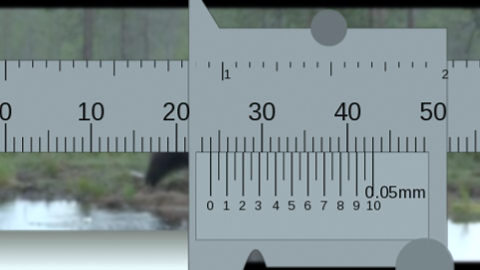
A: mm 24.0
